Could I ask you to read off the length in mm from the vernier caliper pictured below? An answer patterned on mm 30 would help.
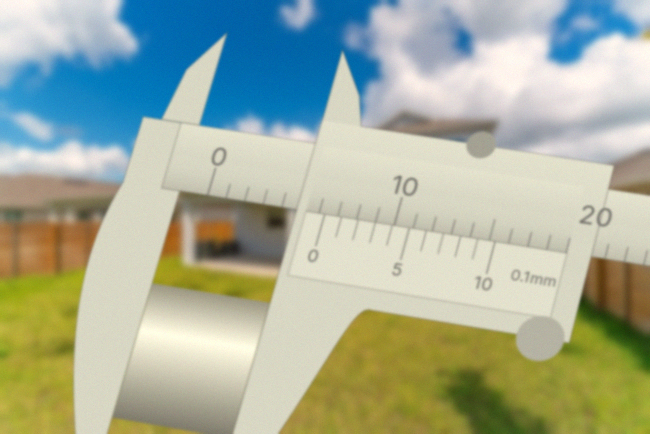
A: mm 6.3
